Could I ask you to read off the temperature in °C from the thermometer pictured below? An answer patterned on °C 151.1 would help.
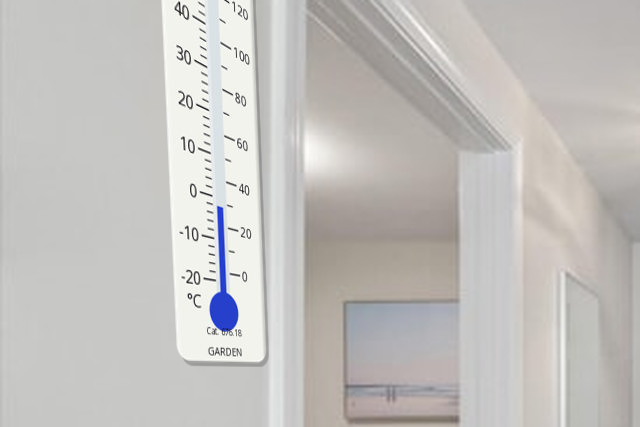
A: °C -2
